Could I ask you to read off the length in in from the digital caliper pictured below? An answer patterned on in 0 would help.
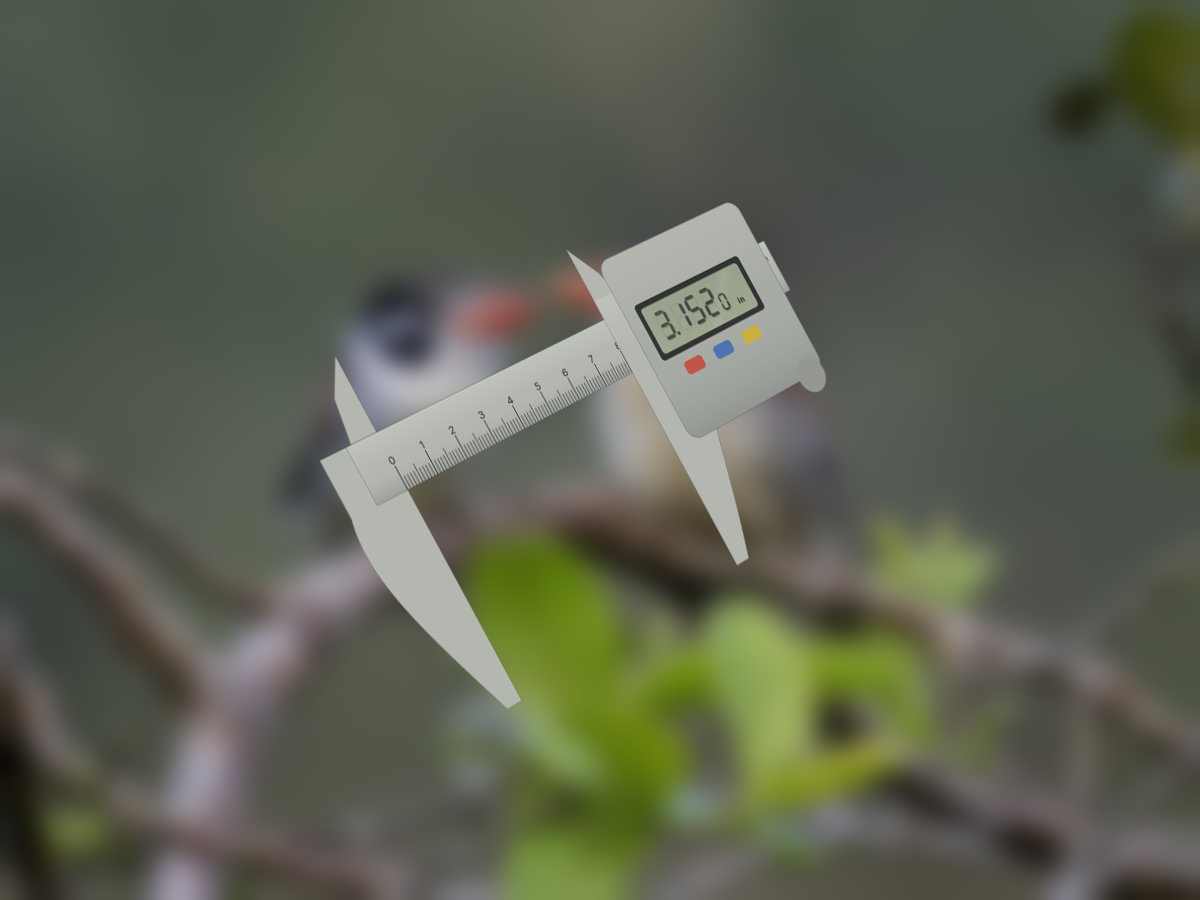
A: in 3.1520
